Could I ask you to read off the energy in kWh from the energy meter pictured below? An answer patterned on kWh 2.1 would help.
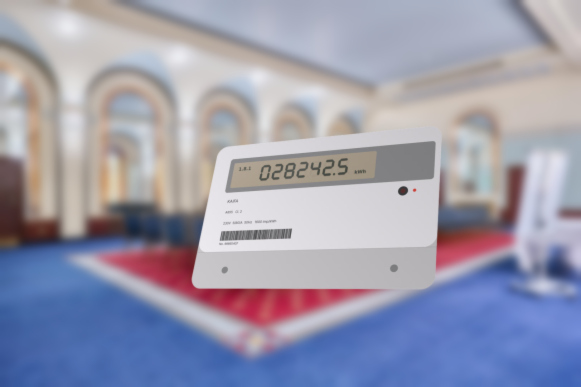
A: kWh 28242.5
